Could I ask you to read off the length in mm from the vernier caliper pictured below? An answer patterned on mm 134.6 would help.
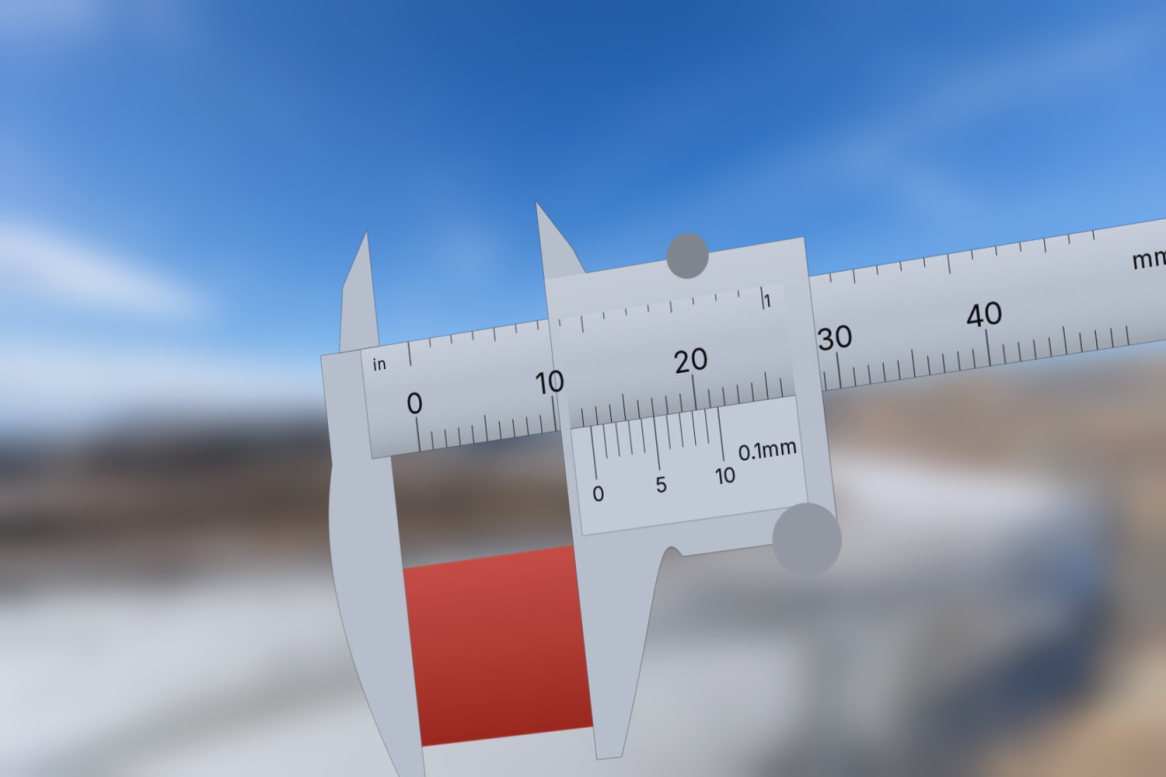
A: mm 12.5
